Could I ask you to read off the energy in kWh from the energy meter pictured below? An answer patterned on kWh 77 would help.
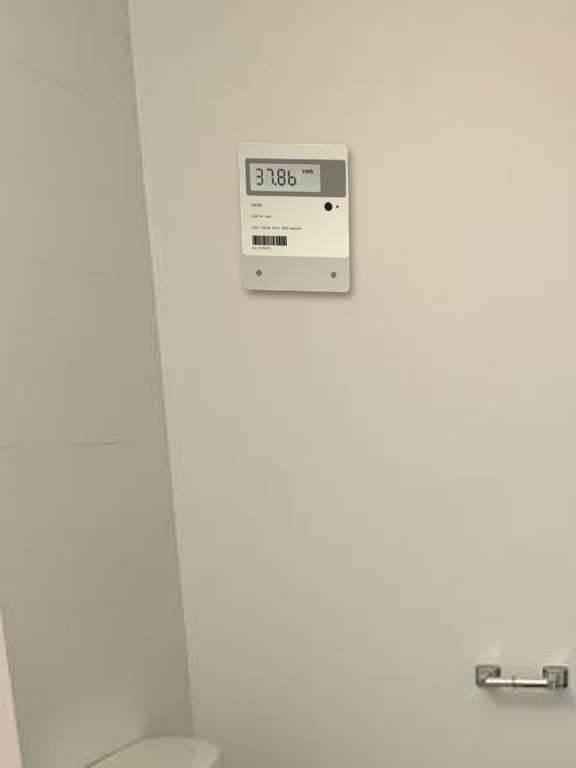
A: kWh 37.86
